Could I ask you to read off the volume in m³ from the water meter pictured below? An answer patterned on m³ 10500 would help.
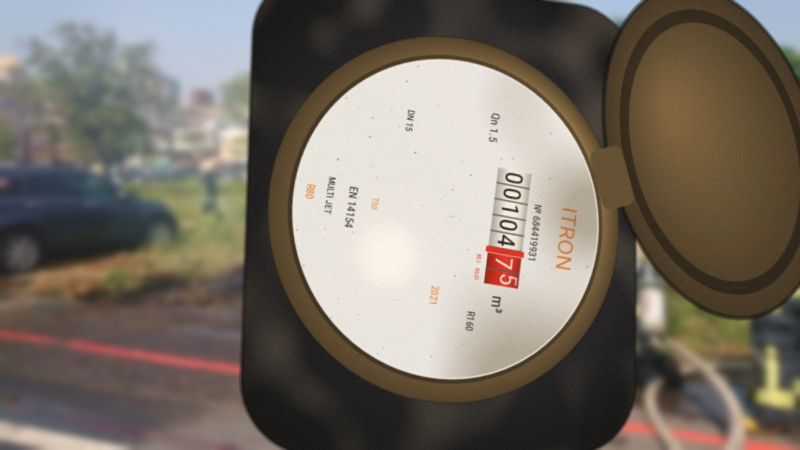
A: m³ 104.75
